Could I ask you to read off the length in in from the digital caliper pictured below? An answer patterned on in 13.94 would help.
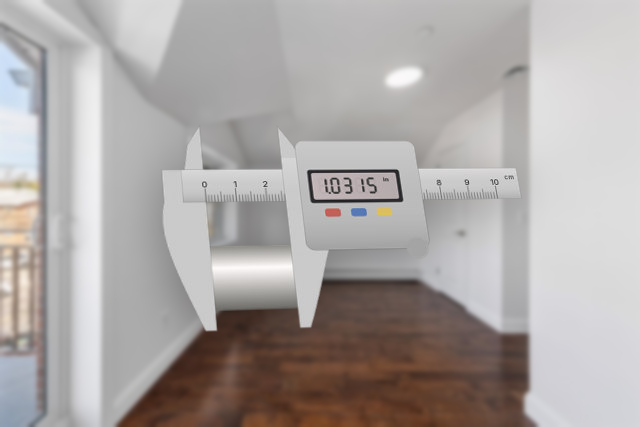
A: in 1.0315
